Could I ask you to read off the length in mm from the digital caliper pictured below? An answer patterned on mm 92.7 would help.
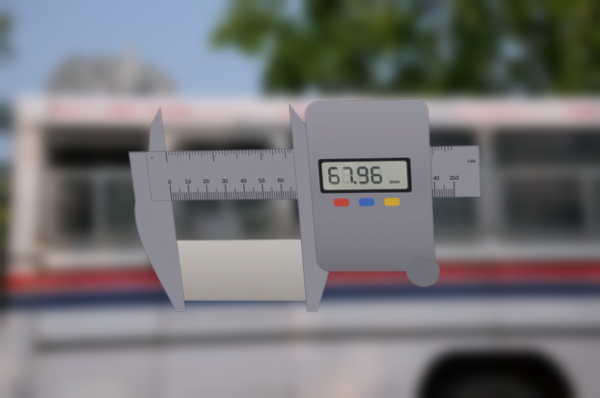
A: mm 67.96
